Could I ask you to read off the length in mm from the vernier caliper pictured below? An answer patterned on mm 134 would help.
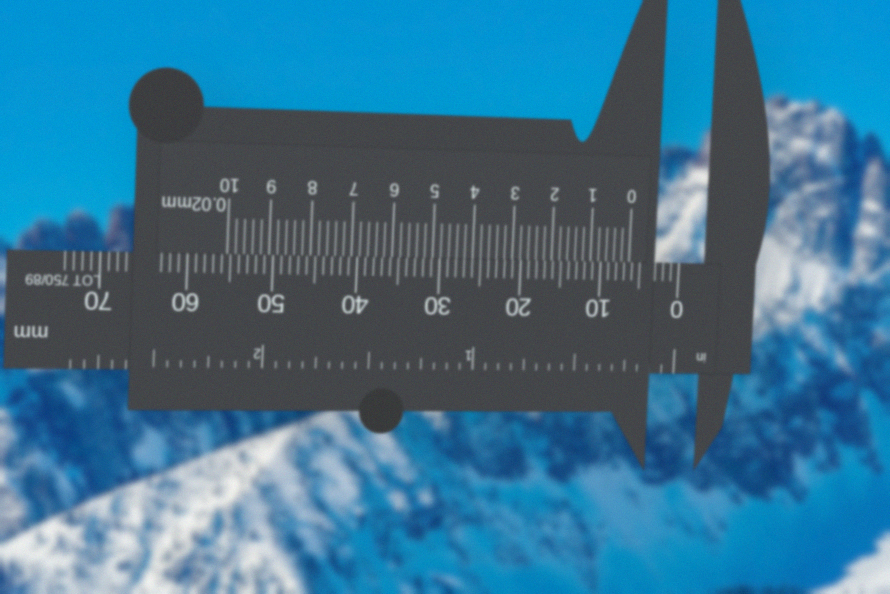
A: mm 6.4
